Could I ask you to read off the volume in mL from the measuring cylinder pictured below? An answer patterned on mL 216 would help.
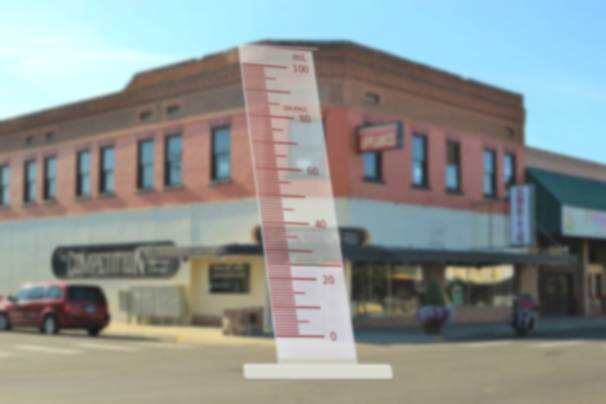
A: mL 25
